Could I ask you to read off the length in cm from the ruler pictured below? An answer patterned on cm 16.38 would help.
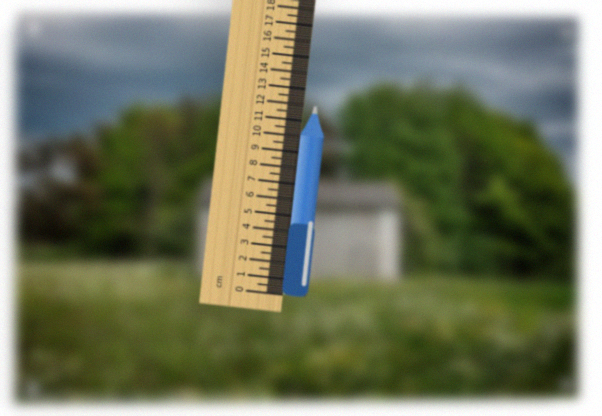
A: cm 12
